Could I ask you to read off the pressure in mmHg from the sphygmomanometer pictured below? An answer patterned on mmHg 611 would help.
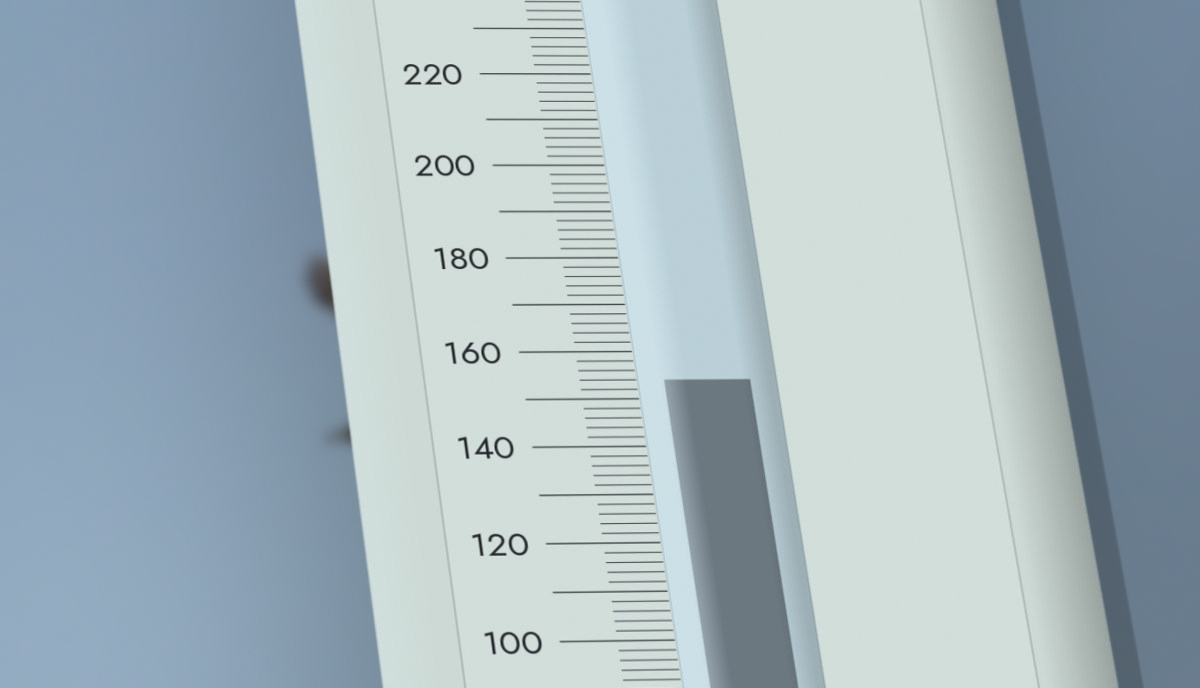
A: mmHg 154
